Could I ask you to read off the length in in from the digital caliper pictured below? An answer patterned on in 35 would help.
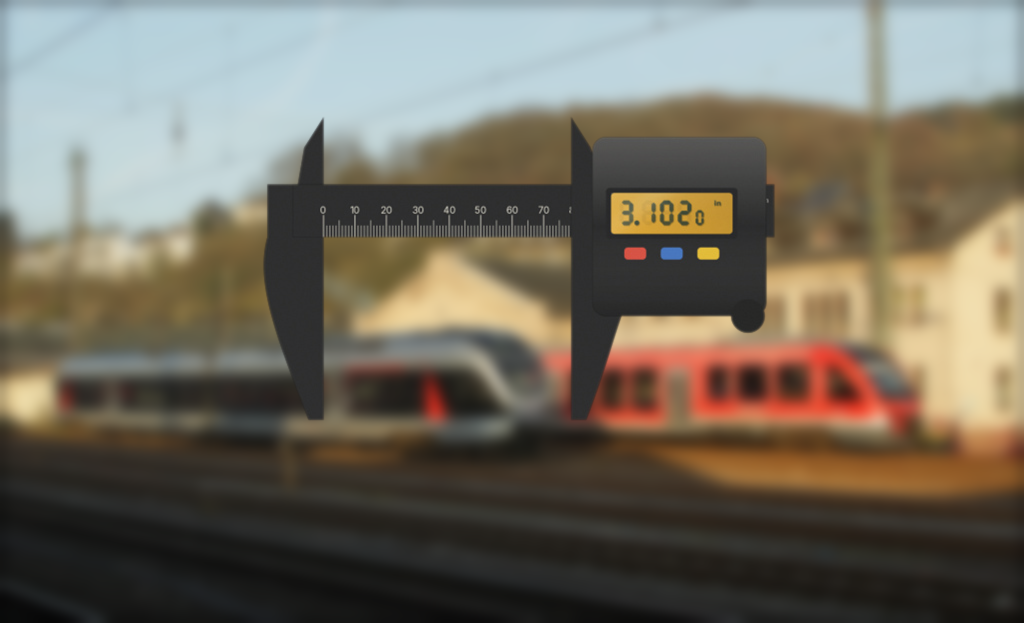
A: in 3.1020
